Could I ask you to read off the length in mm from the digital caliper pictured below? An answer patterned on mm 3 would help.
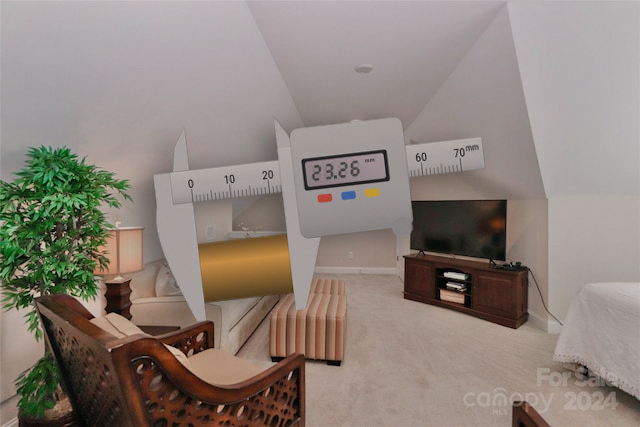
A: mm 23.26
